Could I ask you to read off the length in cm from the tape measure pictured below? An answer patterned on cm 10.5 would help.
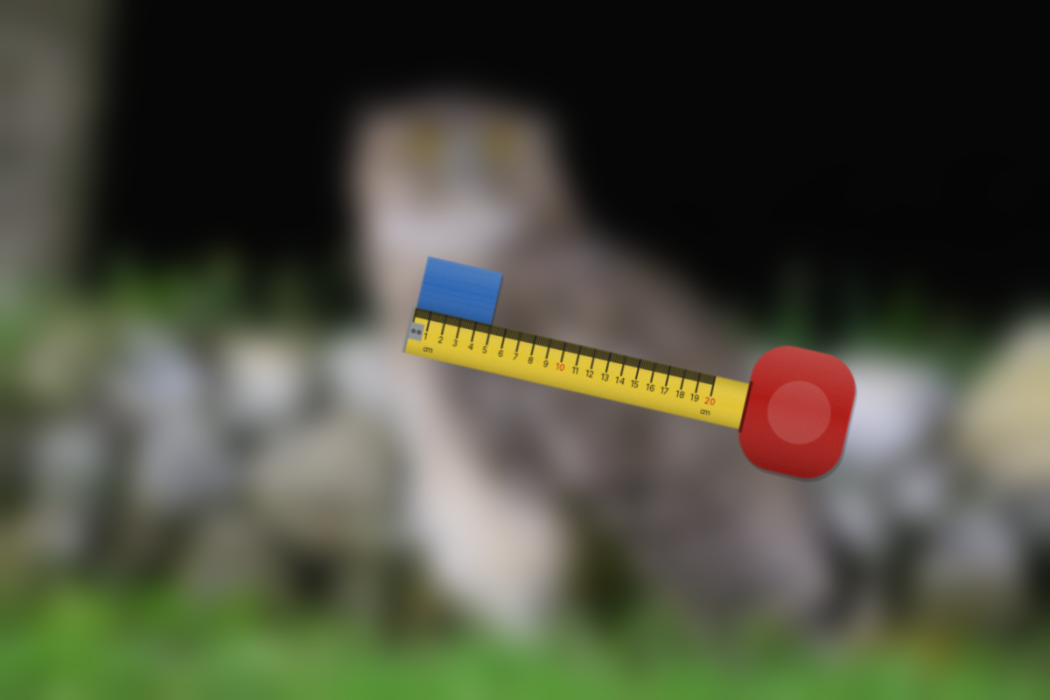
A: cm 5
